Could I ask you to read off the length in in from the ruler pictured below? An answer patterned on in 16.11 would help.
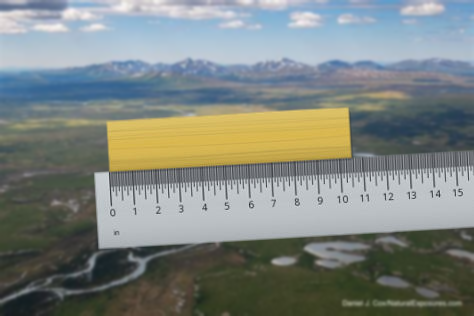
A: in 10.5
